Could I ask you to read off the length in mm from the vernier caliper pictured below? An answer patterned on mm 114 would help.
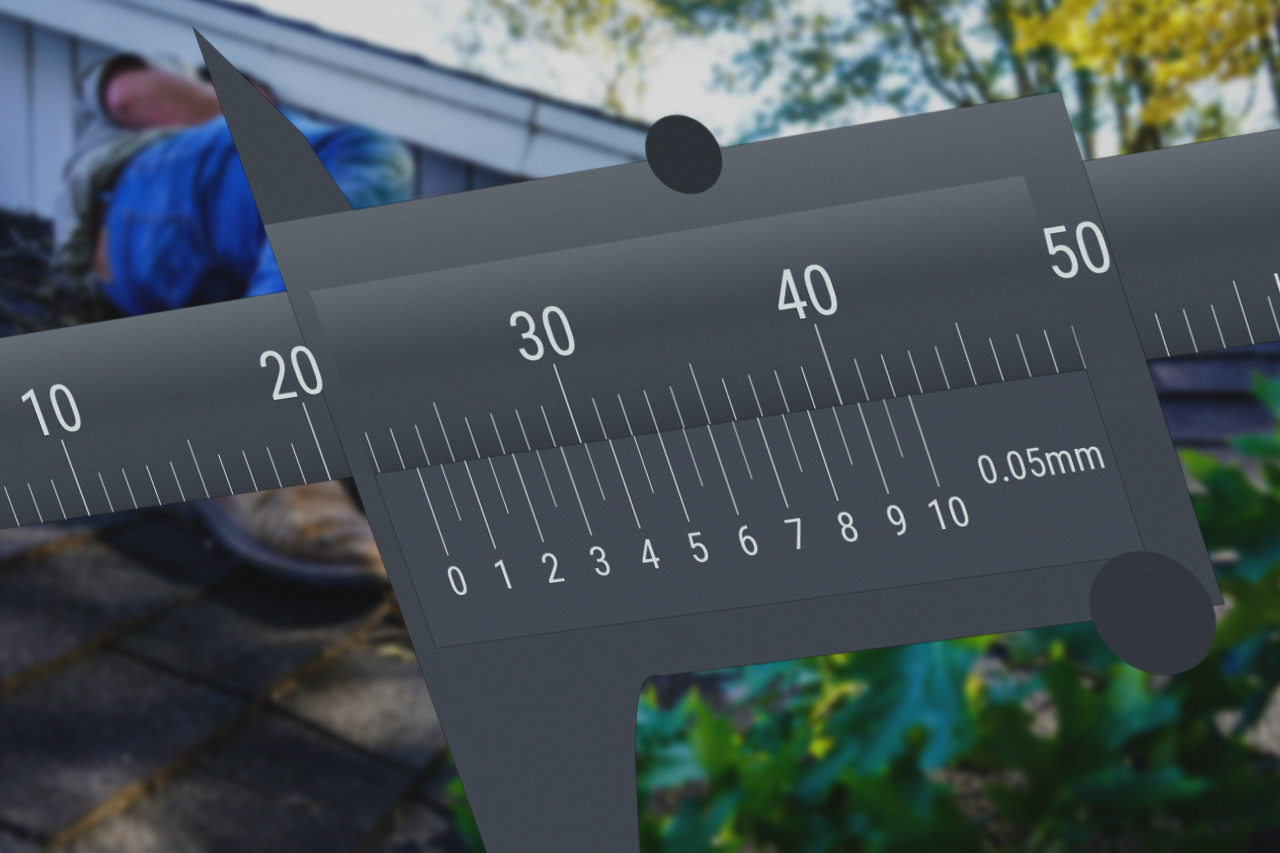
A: mm 23.50
